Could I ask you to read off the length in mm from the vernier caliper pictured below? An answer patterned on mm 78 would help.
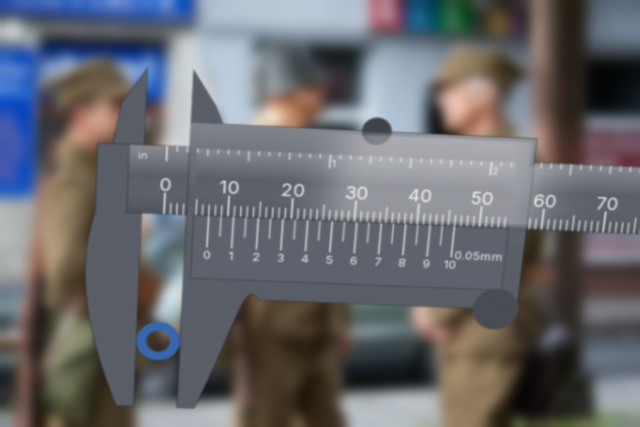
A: mm 7.0
